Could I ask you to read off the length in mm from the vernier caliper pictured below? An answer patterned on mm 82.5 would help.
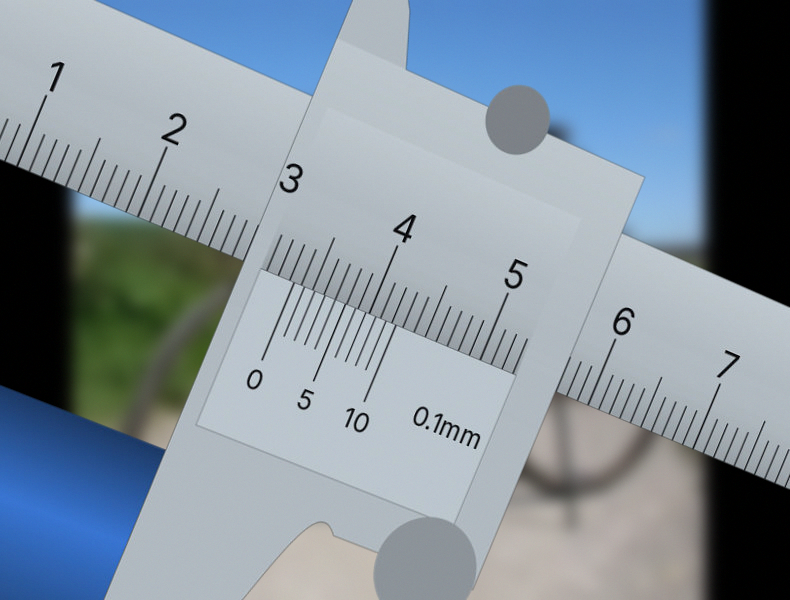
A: mm 33.4
